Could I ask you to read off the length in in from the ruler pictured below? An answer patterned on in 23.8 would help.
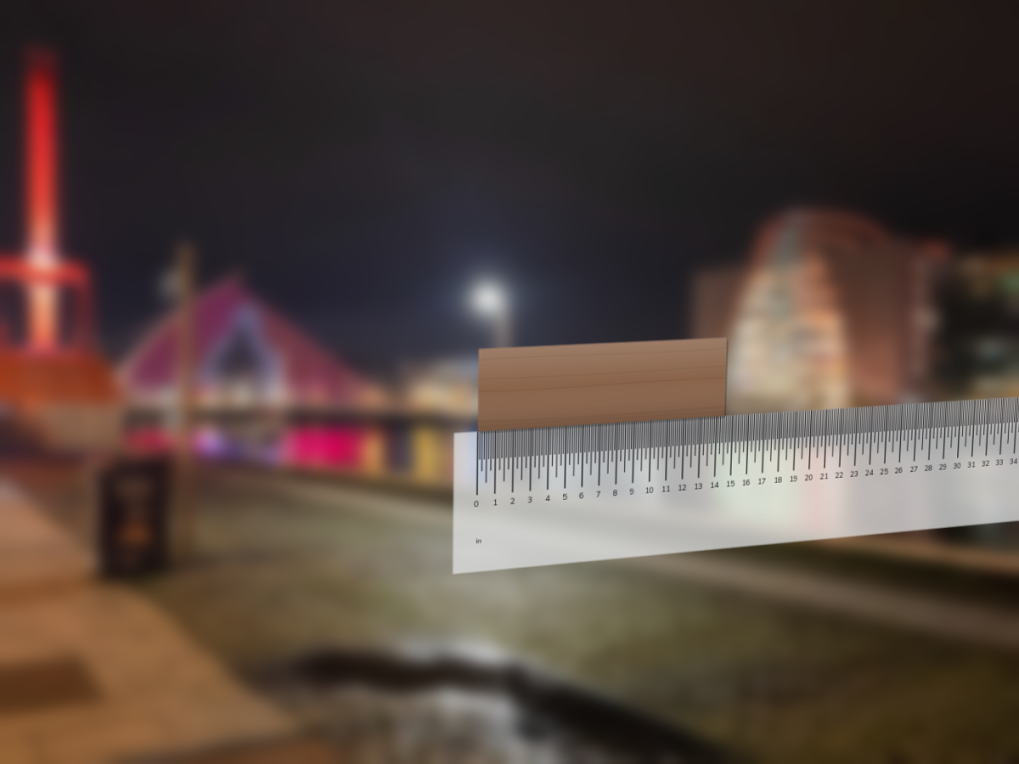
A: in 14.5
